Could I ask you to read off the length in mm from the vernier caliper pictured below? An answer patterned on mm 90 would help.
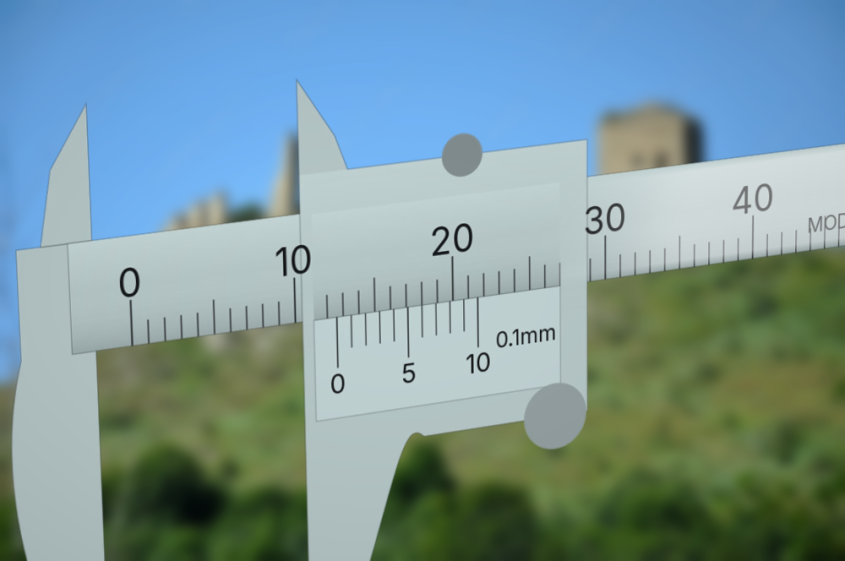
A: mm 12.6
